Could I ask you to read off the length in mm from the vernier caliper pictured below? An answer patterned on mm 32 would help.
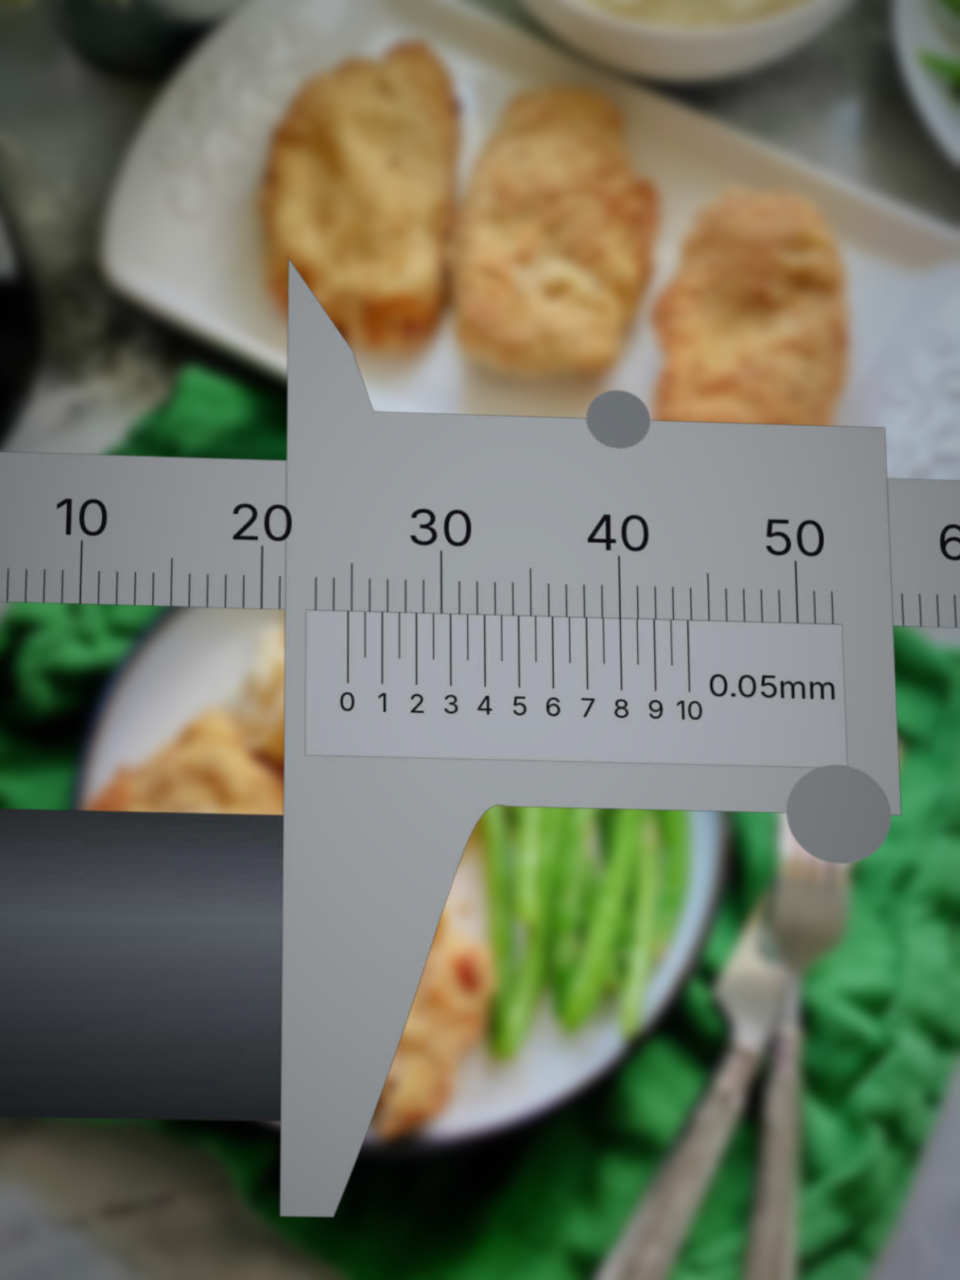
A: mm 24.8
